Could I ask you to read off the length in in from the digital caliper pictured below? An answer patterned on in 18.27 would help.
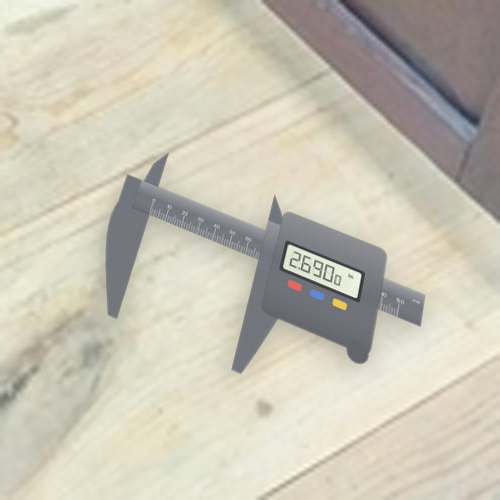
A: in 2.6900
